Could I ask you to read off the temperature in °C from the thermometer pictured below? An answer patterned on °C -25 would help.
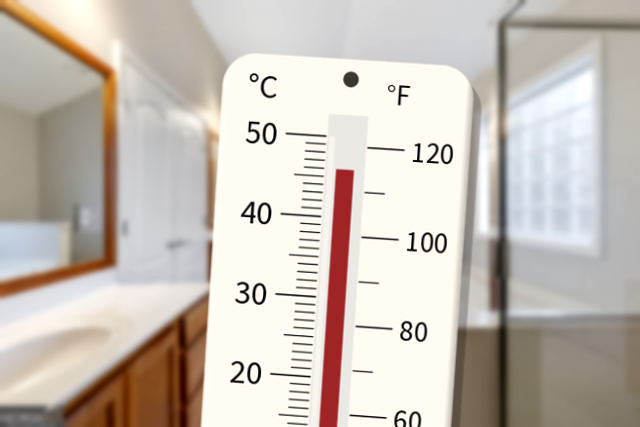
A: °C 46
